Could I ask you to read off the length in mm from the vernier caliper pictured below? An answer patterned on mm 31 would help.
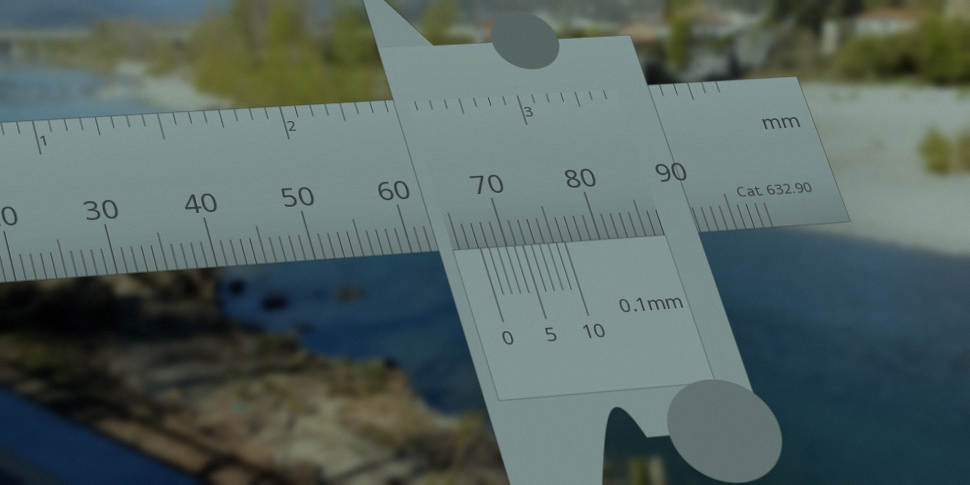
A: mm 67.2
